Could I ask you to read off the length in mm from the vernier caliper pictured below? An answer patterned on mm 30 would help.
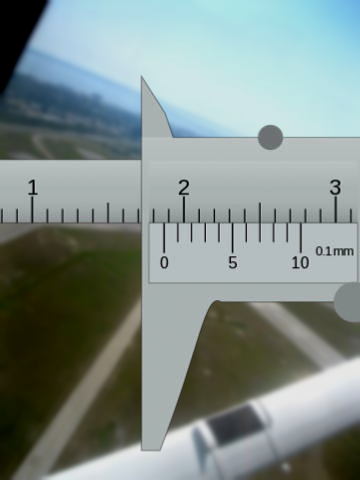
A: mm 18.7
